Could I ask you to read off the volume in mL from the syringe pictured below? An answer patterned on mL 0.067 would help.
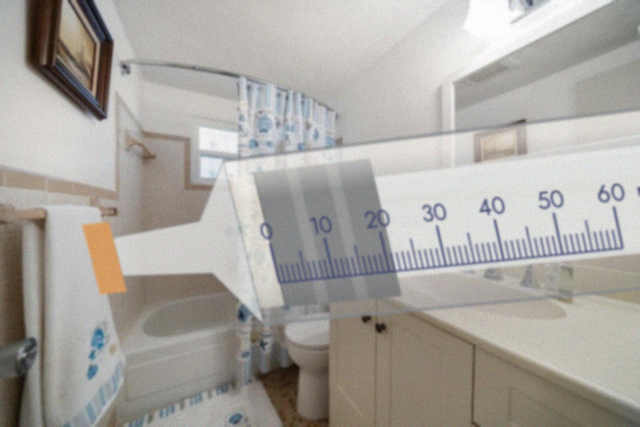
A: mL 0
